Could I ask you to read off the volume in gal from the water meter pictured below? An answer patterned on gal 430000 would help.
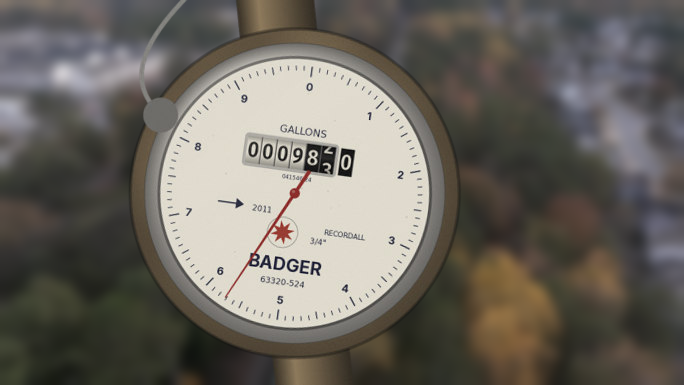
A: gal 9825.7
